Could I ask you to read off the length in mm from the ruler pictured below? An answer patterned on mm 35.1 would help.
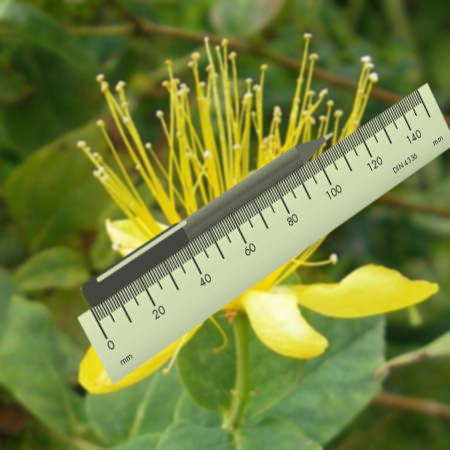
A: mm 110
